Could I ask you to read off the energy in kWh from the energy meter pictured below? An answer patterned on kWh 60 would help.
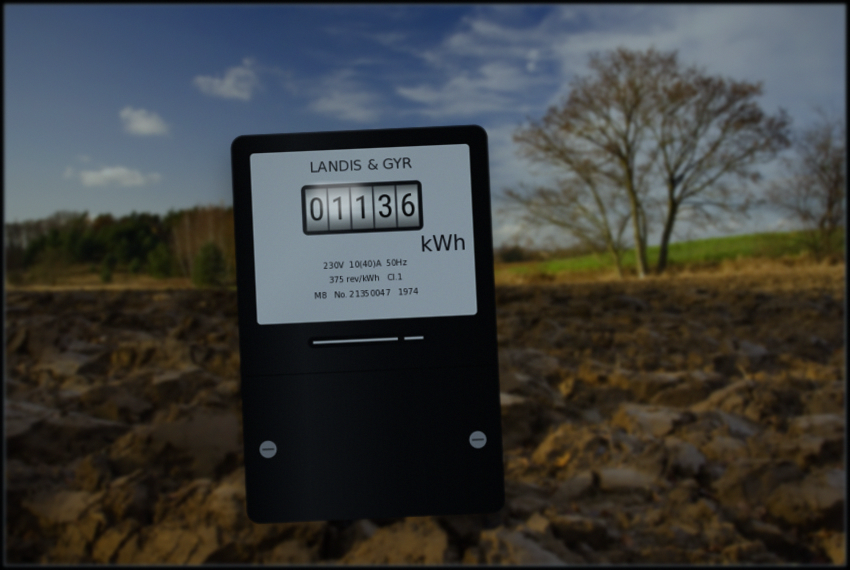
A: kWh 1136
